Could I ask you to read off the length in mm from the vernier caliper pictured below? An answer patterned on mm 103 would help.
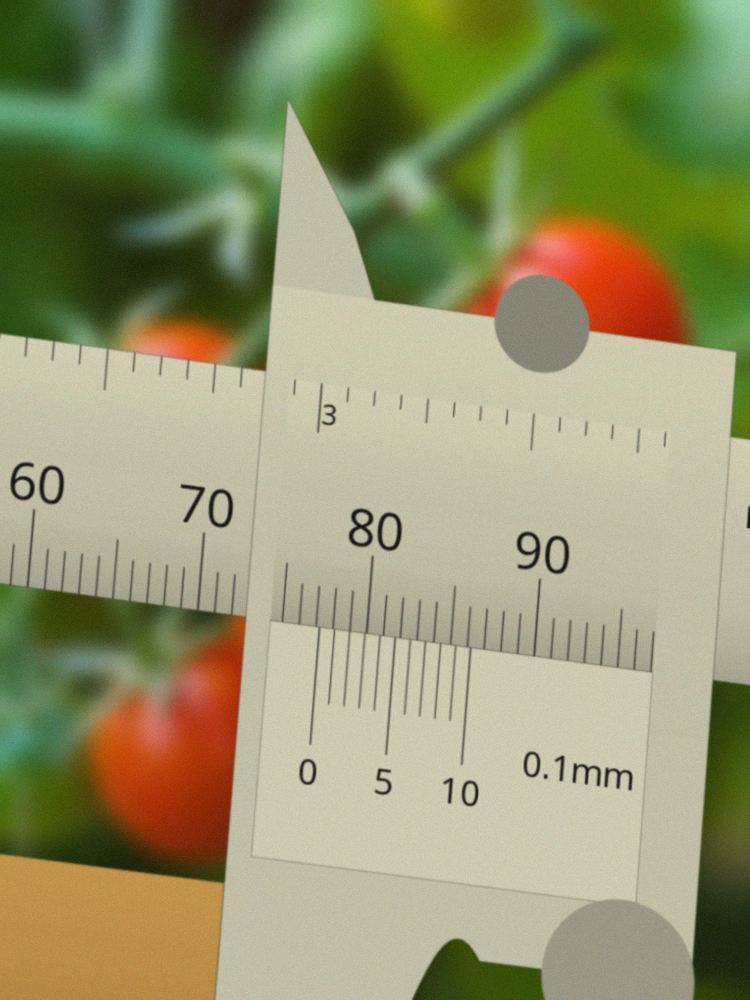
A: mm 77.2
